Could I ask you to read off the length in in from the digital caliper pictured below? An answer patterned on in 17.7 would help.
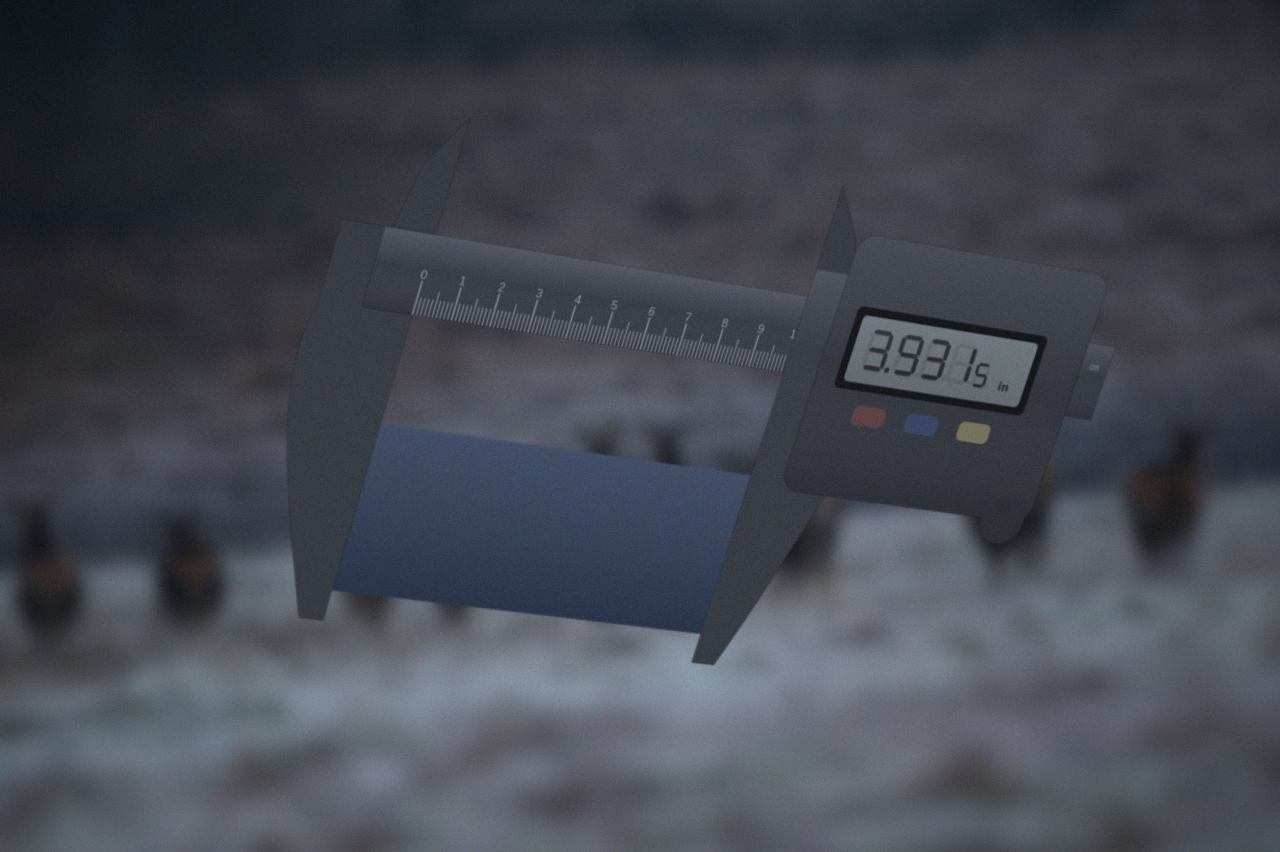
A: in 3.9315
